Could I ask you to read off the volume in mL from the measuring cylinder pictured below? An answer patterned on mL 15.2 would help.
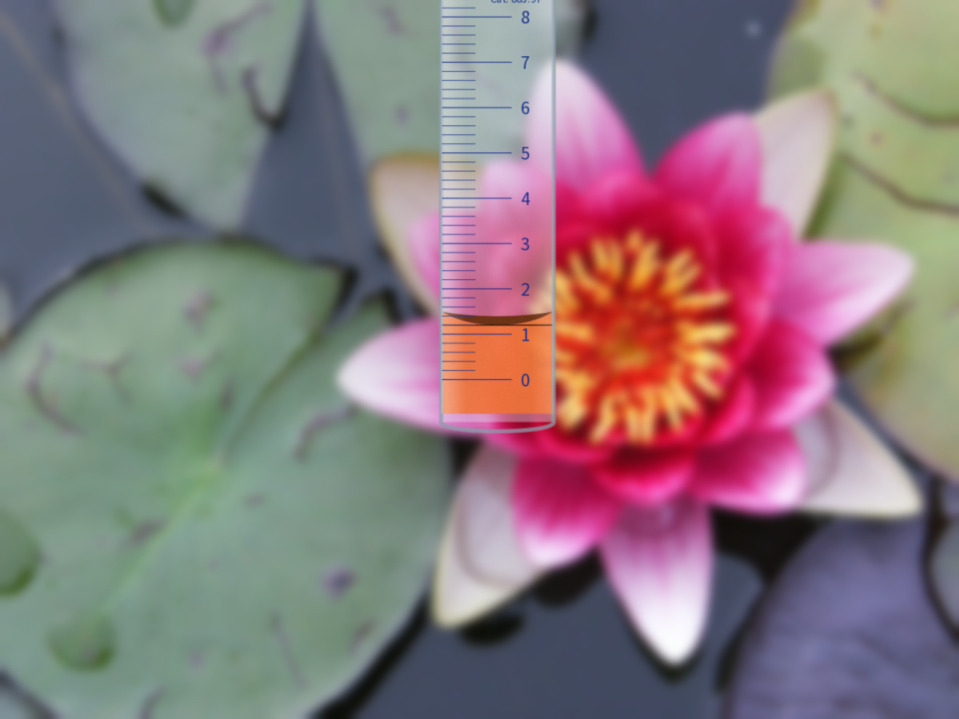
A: mL 1.2
